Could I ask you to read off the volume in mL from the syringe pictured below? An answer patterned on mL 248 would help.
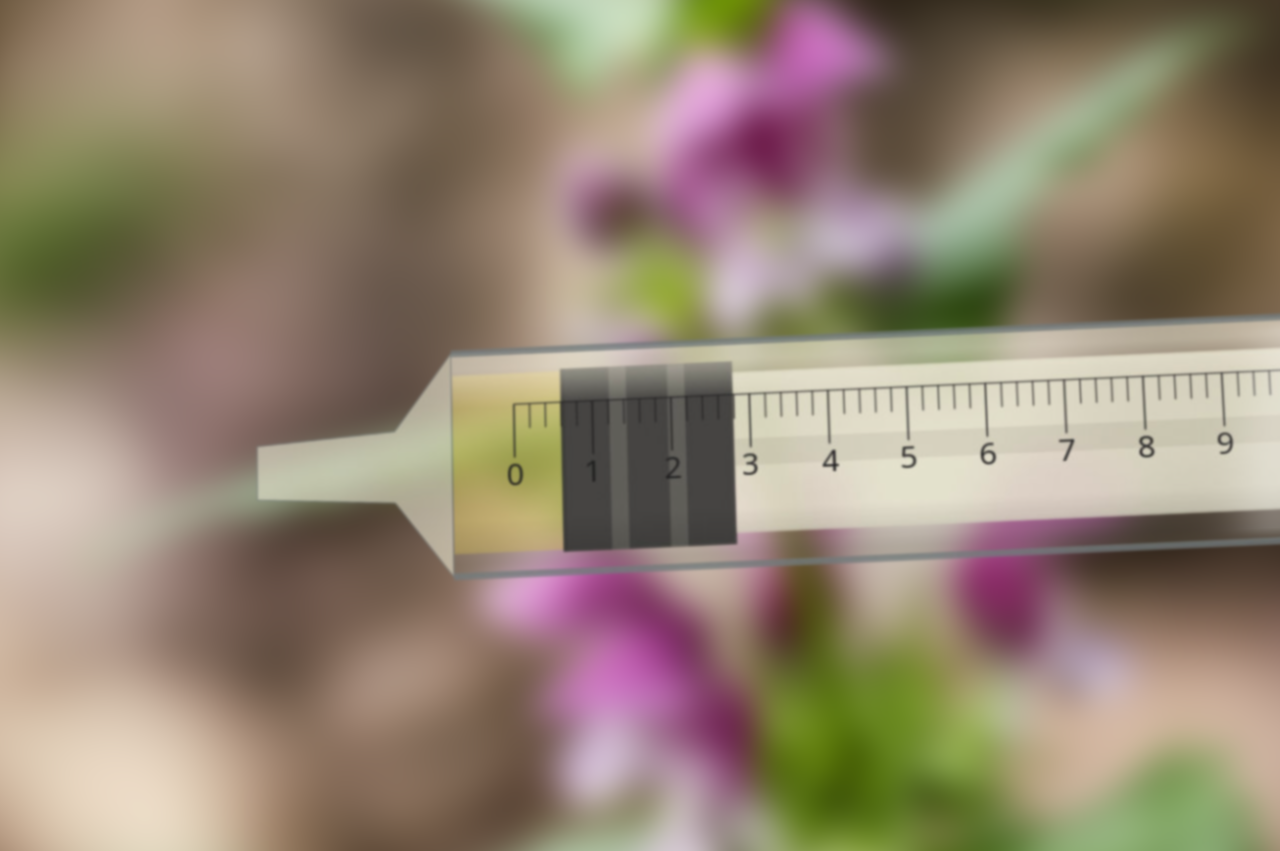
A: mL 0.6
